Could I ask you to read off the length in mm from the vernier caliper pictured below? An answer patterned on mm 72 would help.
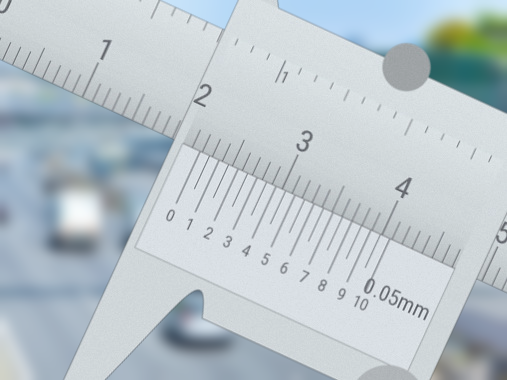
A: mm 21.8
